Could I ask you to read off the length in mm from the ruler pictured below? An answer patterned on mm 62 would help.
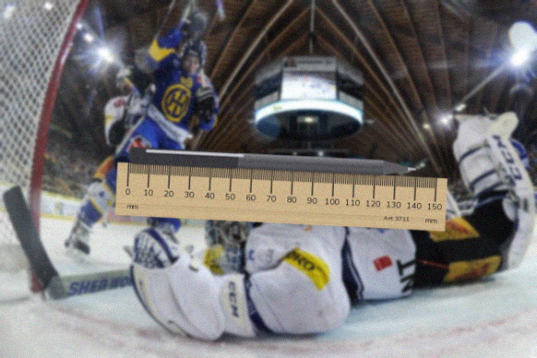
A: mm 140
